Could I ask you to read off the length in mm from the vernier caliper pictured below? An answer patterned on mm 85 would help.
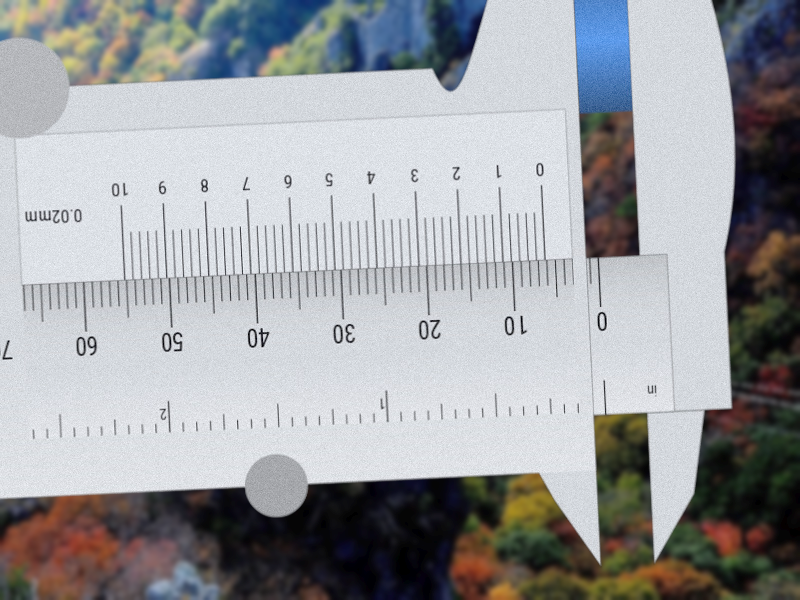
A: mm 6.2
